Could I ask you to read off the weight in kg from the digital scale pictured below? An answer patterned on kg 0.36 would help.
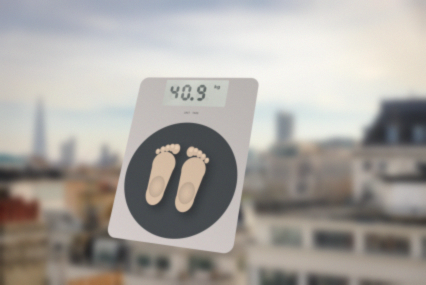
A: kg 40.9
